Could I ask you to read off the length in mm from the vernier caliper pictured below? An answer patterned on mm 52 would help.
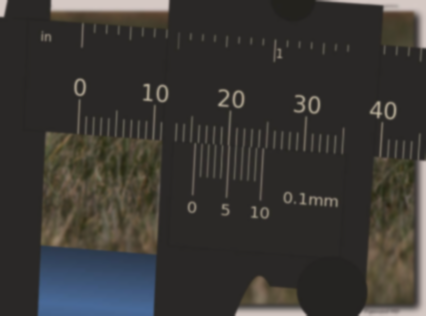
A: mm 15.6
